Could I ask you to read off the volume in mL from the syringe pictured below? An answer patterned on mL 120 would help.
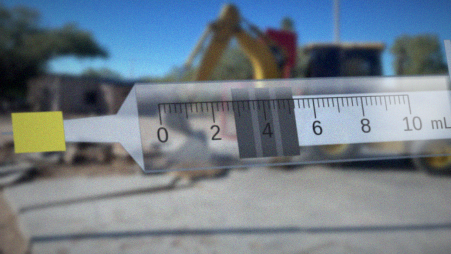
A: mL 2.8
